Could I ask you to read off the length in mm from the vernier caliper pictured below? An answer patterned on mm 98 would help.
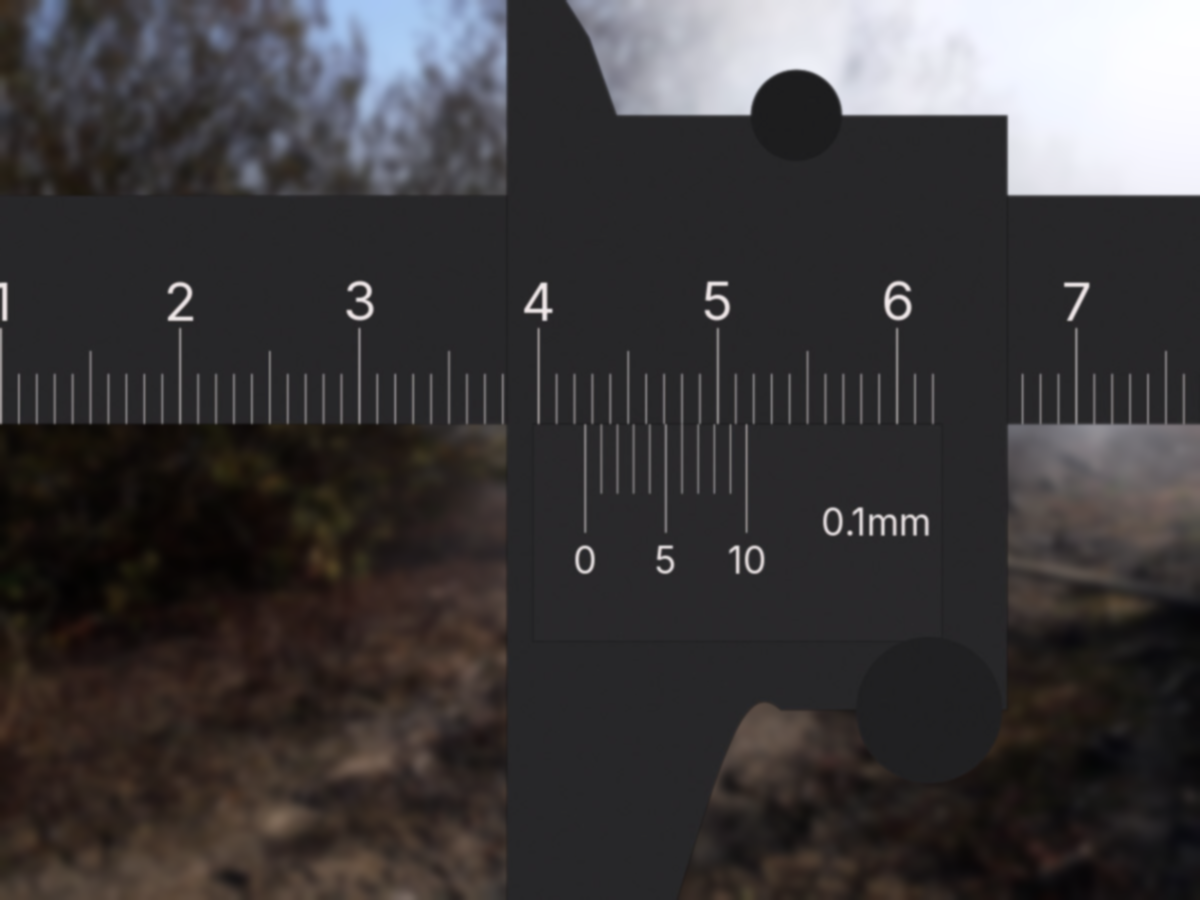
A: mm 42.6
